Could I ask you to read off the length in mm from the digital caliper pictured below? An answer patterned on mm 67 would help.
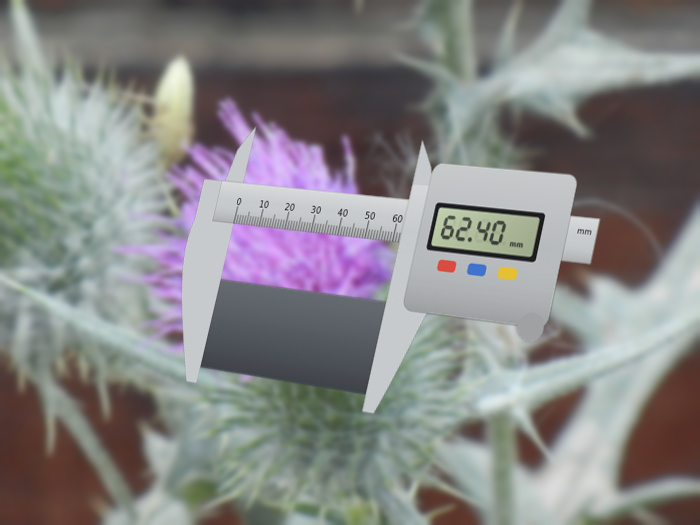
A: mm 62.40
